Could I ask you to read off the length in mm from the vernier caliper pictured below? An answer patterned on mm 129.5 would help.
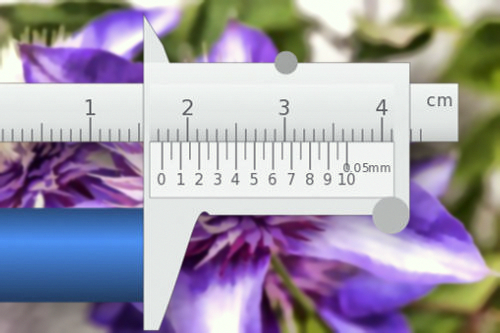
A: mm 17.4
